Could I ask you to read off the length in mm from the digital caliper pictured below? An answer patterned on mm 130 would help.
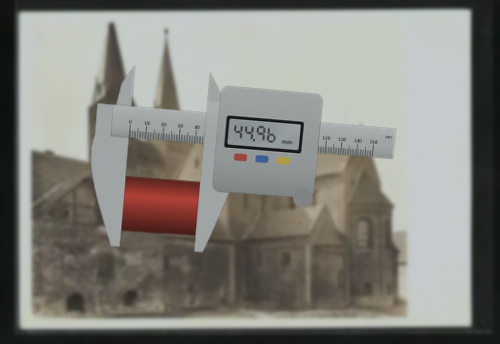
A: mm 44.96
